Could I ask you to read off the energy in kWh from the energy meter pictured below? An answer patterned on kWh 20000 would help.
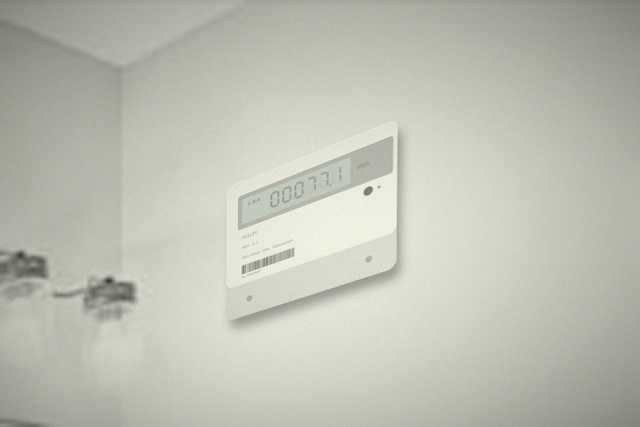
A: kWh 77.1
